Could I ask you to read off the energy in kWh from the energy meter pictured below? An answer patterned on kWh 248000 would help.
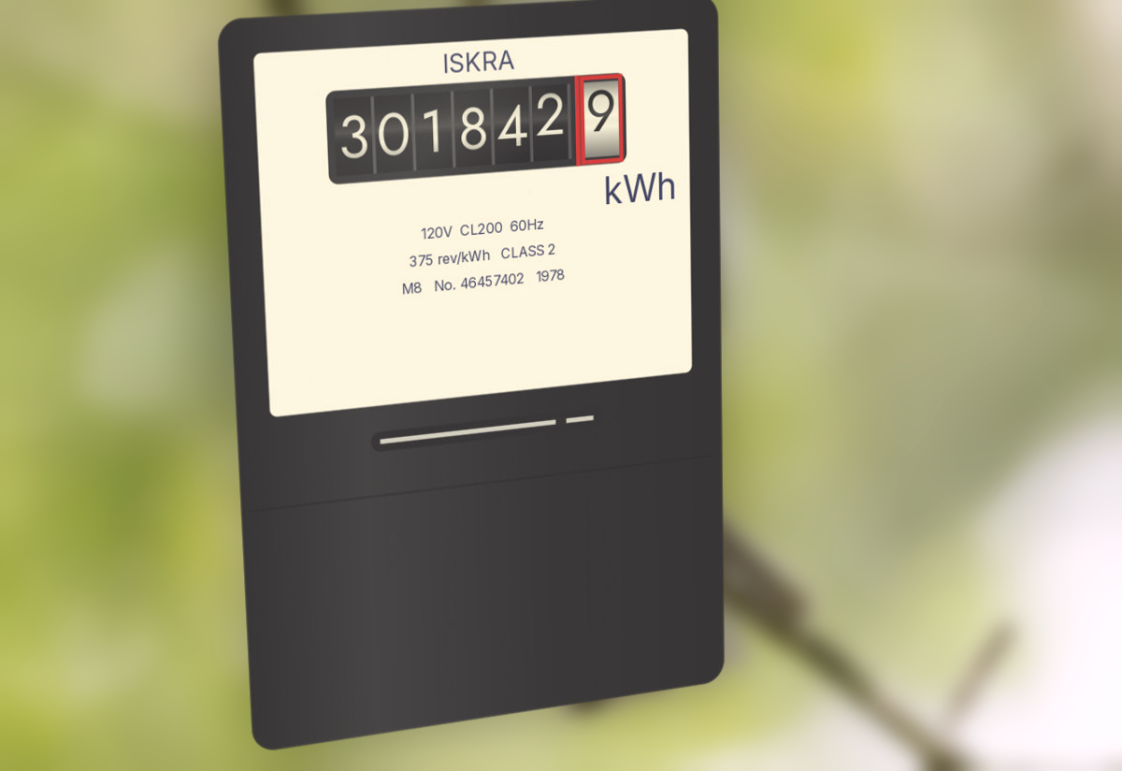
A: kWh 301842.9
